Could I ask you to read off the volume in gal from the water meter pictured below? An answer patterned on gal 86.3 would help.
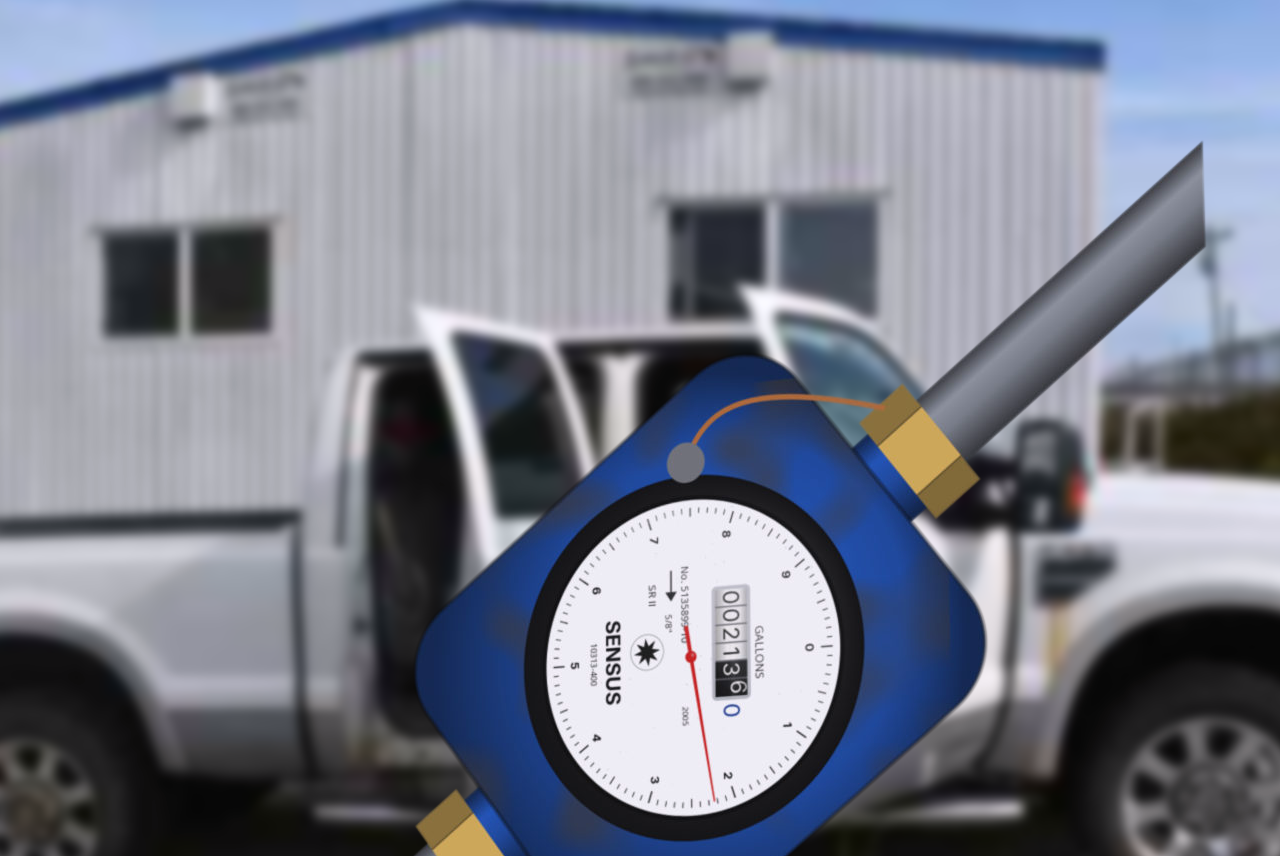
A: gal 21362.2
